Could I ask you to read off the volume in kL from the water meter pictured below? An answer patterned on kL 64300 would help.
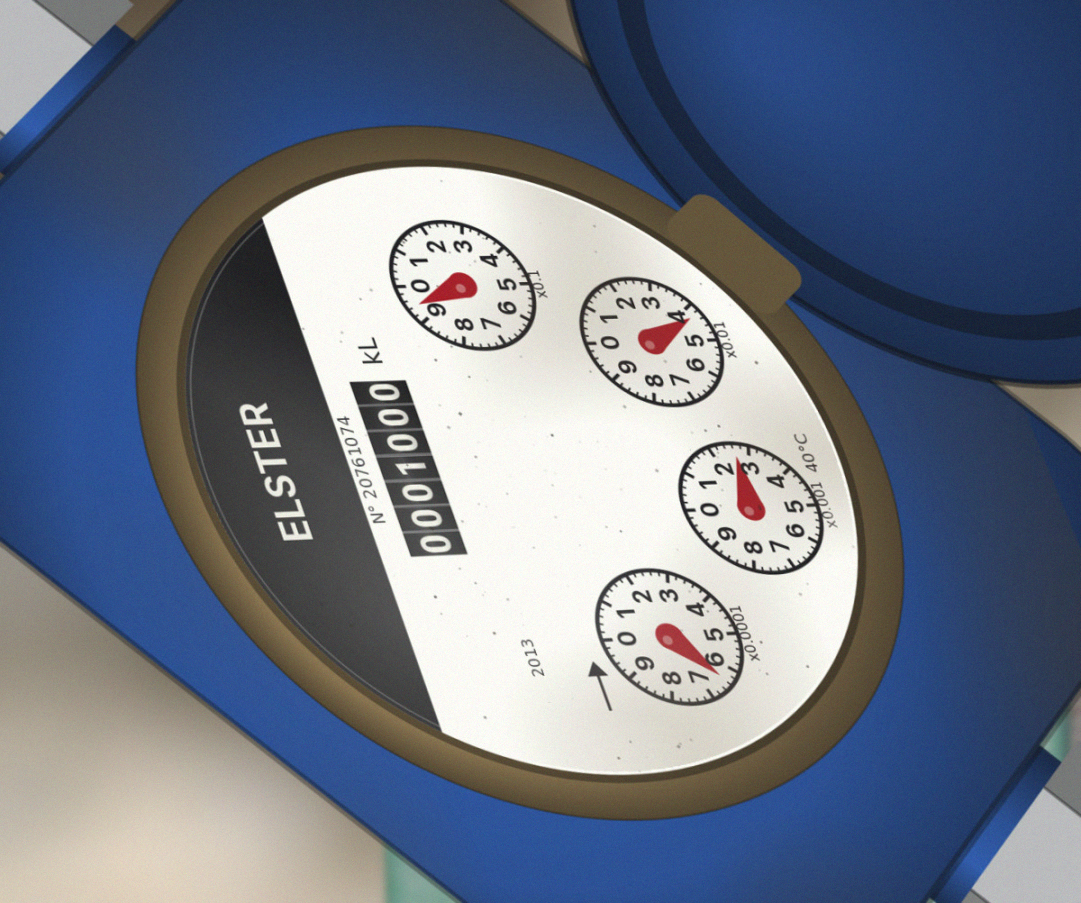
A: kL 999.9426
